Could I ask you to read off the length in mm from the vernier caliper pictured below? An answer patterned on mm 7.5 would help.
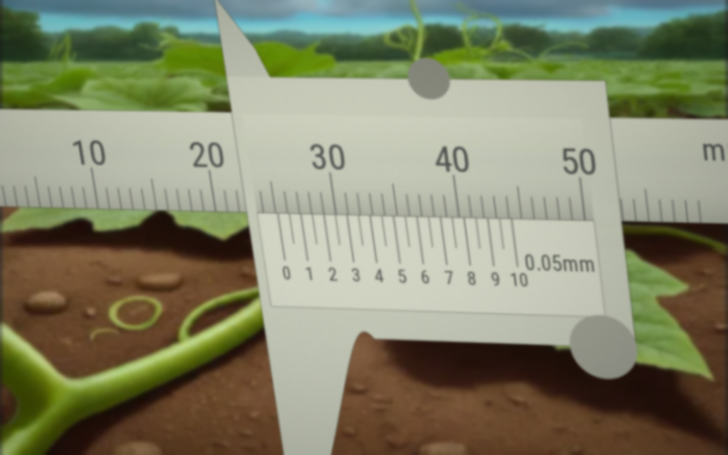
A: mm 25.2
